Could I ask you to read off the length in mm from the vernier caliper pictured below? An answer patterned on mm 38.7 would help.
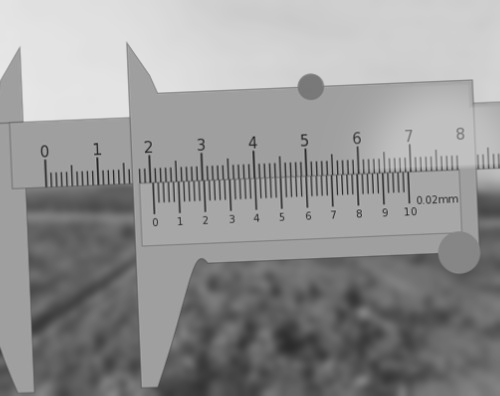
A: mm 20.5
